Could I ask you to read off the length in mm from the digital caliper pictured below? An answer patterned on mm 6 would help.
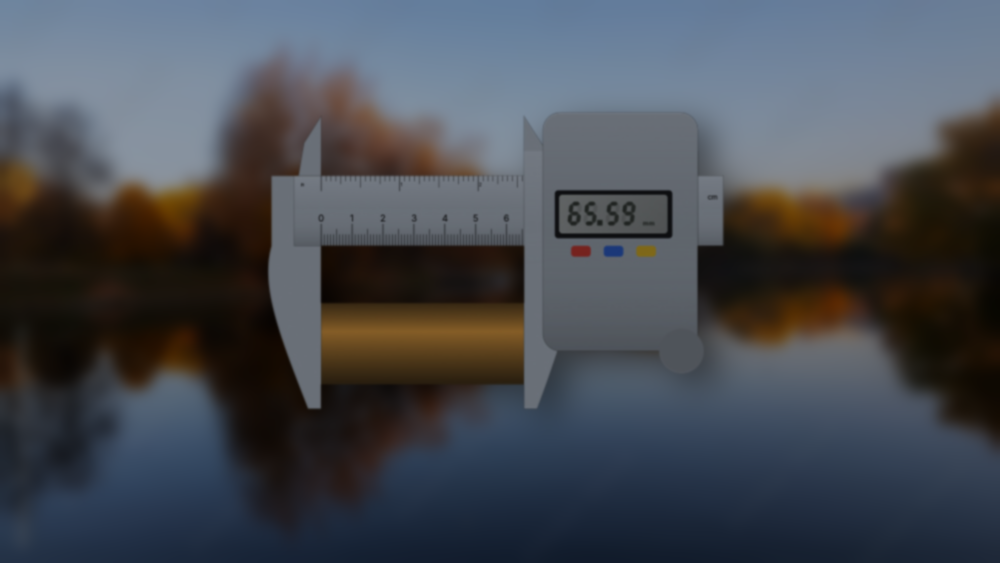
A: mm 65.59
